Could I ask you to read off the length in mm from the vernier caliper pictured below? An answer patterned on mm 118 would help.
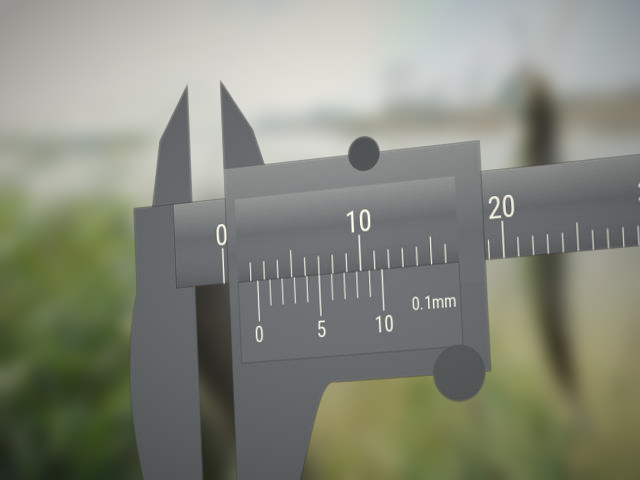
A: mm 2.5
